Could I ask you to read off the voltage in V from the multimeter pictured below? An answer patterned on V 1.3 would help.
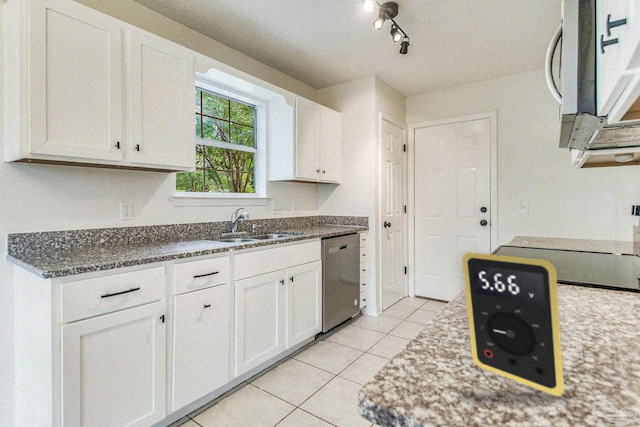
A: V 5.66
